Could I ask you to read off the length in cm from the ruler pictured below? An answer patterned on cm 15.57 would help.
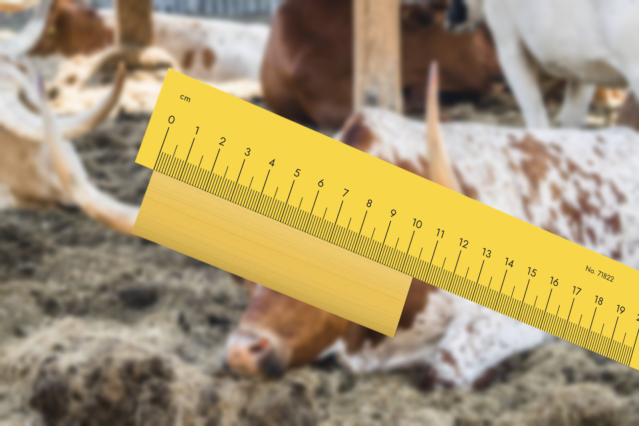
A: cm 10.5
